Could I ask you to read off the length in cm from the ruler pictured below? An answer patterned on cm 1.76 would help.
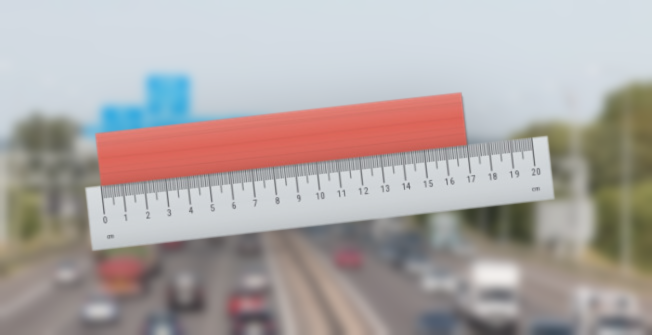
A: cm 17
